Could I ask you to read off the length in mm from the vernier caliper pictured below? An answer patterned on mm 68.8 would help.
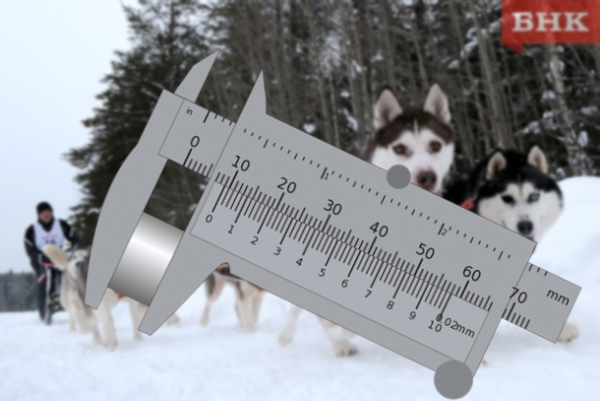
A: mm 9.0
